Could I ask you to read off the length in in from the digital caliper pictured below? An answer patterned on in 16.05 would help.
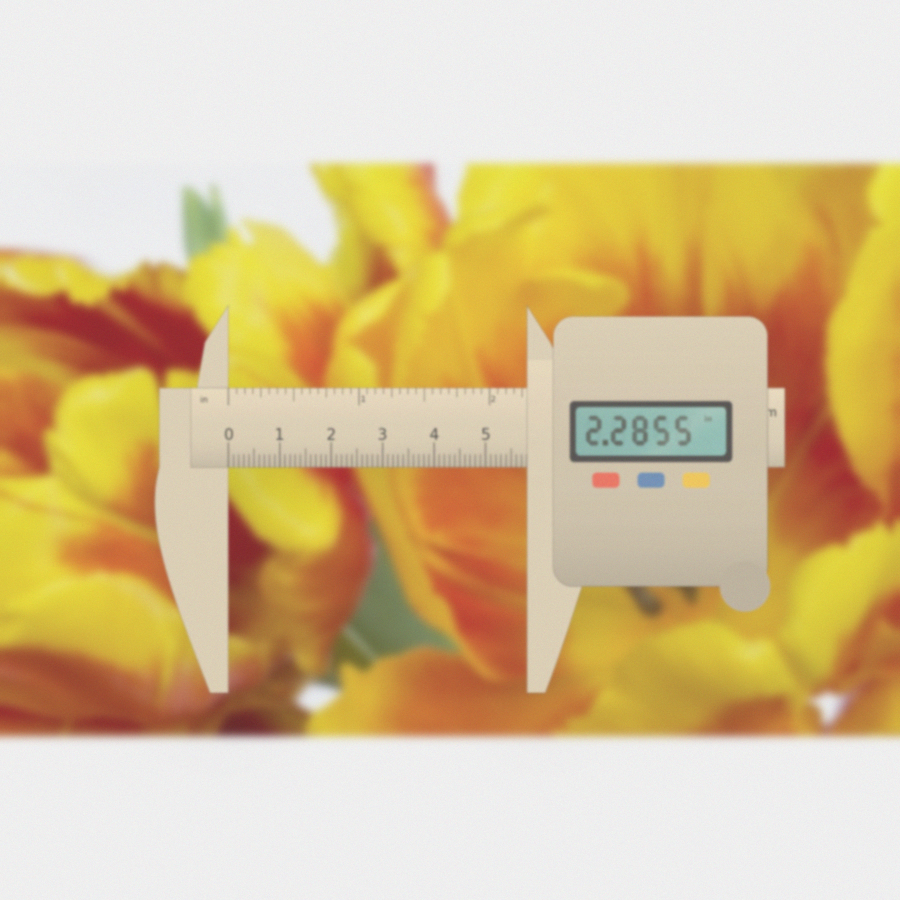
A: in 2.2855
